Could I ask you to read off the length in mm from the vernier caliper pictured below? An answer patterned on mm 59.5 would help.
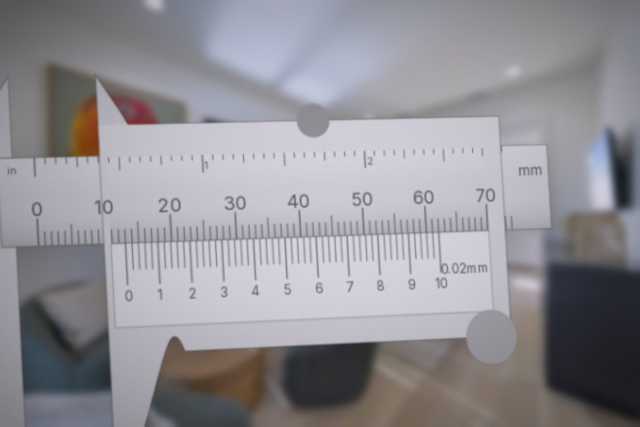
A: mm 13.0
